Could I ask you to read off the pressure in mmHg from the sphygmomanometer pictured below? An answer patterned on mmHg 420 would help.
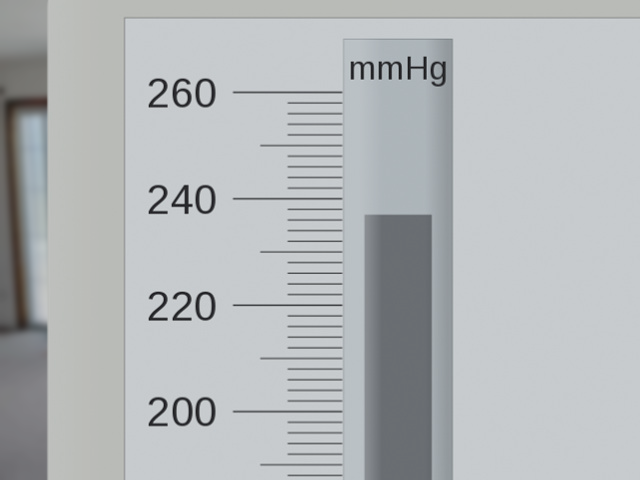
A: mmHg 237
